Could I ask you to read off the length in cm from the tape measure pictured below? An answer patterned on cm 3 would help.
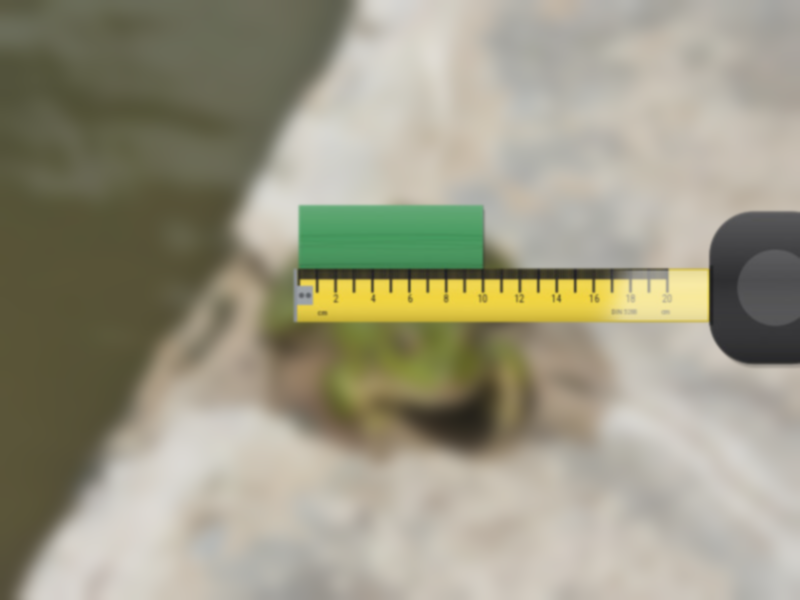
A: cm 10
